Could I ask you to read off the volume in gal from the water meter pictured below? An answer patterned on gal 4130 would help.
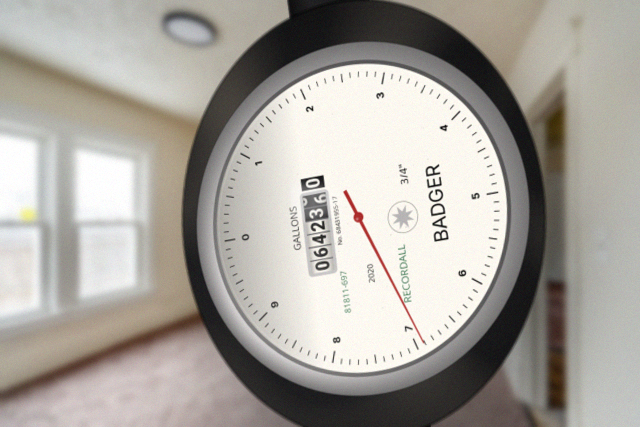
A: gal 642356.9
